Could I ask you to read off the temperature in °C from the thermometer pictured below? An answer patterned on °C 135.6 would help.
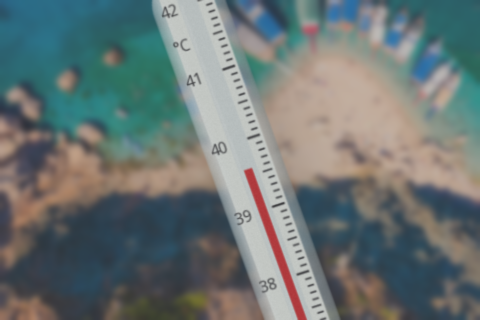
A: °C 39.6
